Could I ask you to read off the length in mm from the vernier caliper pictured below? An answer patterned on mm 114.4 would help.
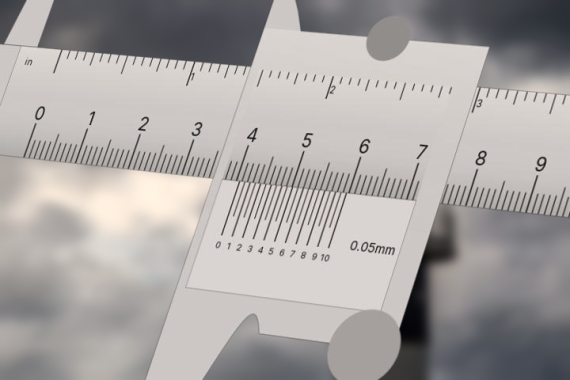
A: mm 40.6
